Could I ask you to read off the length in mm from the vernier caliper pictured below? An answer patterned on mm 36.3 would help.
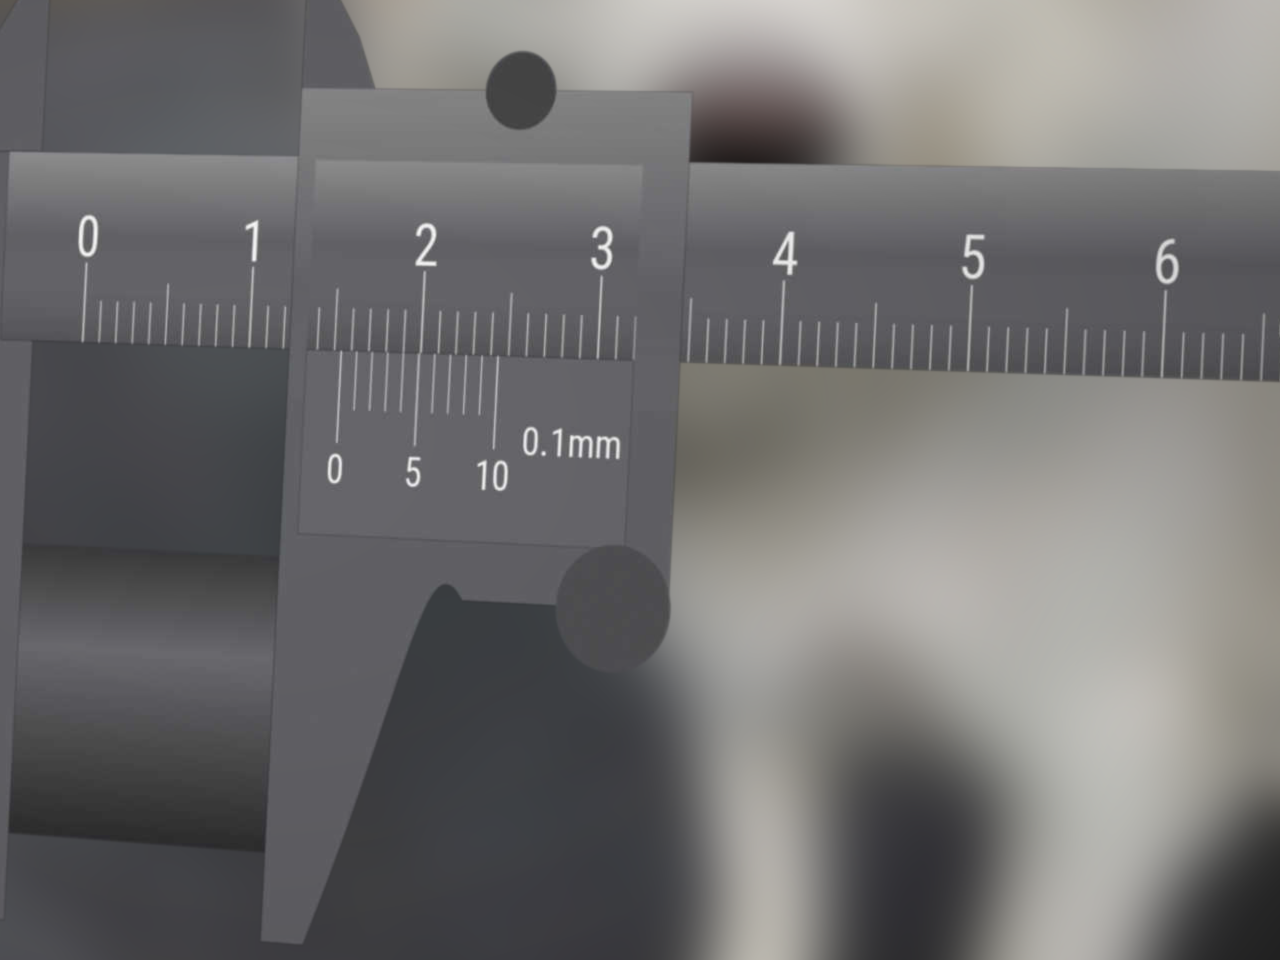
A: mm 15.4
